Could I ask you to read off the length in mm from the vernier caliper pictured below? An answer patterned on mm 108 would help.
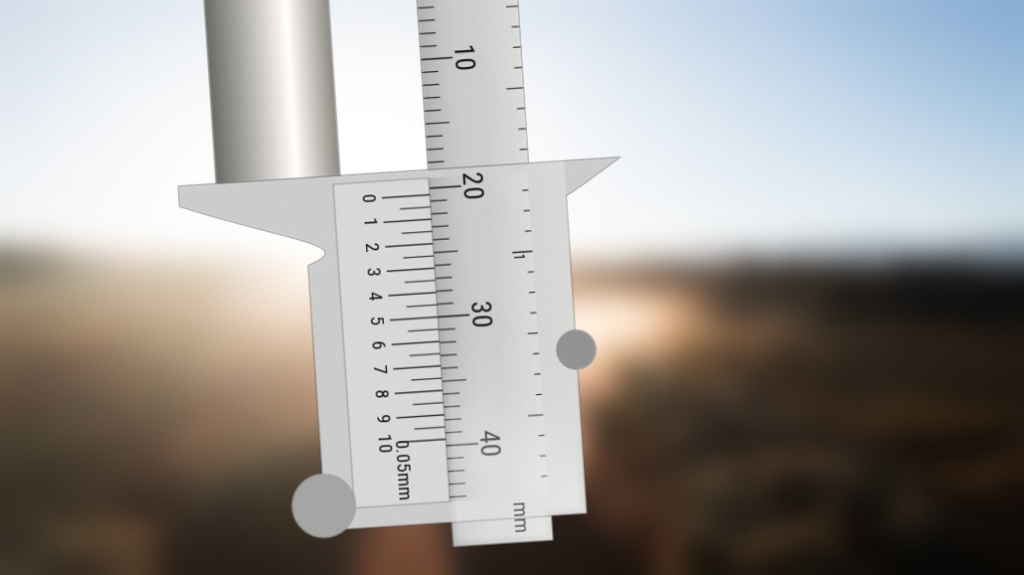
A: mm 20.5
